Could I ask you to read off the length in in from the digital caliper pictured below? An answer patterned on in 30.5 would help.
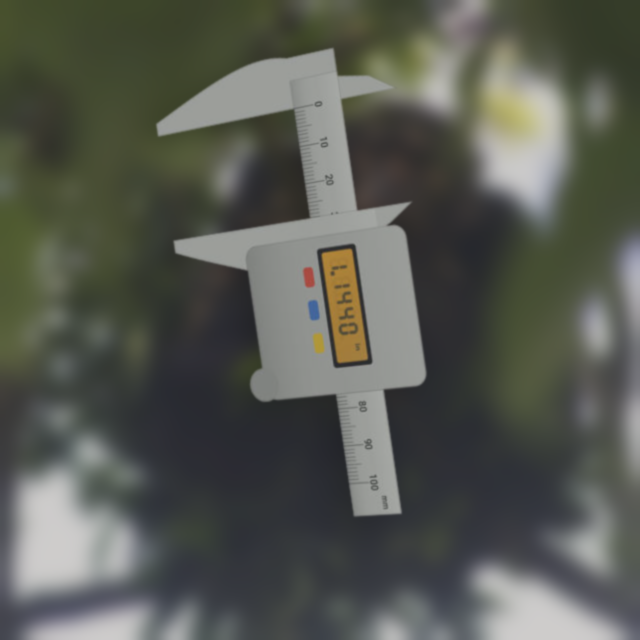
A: in 1.1440
